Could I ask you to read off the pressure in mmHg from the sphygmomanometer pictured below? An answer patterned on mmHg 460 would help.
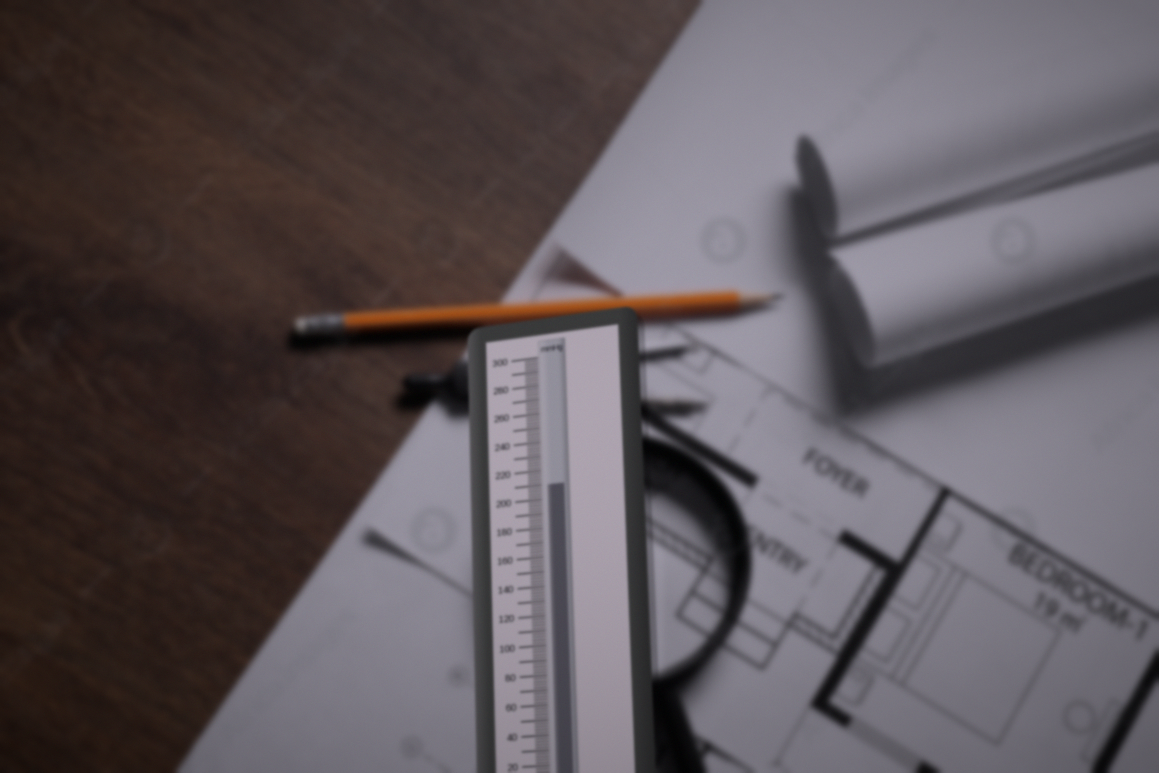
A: mmHg 210
